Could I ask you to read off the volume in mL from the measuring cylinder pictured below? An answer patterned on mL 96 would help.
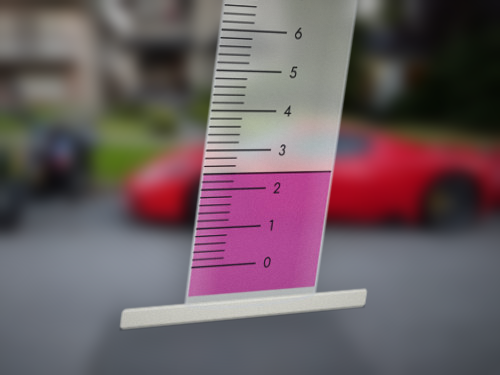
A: mL 2.4
